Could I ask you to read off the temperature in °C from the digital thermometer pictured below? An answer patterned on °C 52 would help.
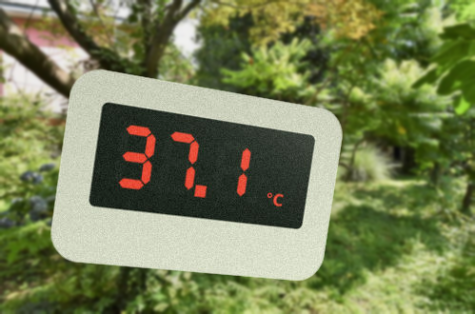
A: °C 37.1
